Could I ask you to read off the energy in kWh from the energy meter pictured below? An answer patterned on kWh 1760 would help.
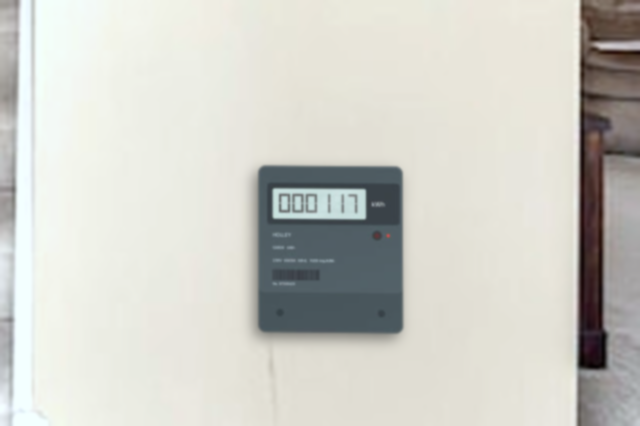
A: kWh 117
